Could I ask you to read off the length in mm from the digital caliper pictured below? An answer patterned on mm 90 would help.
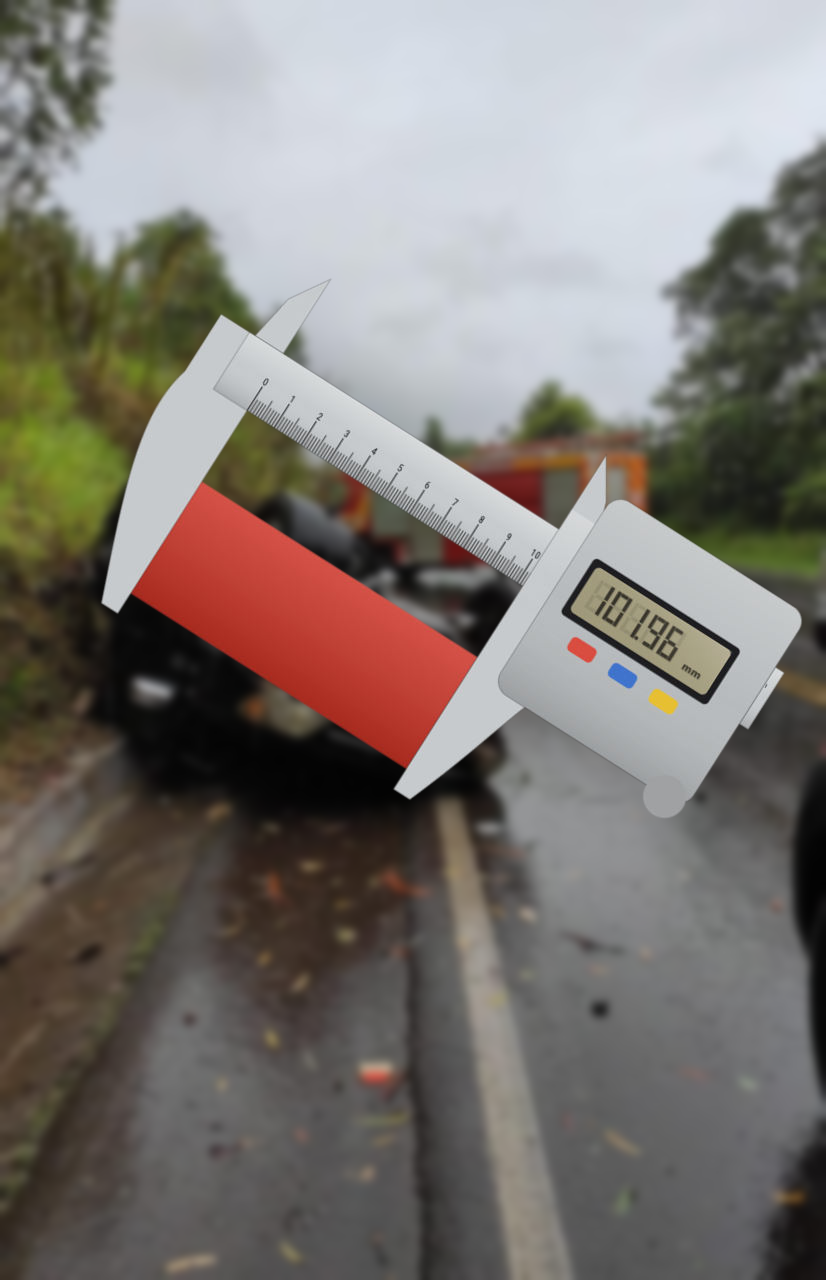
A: mm 101.96
